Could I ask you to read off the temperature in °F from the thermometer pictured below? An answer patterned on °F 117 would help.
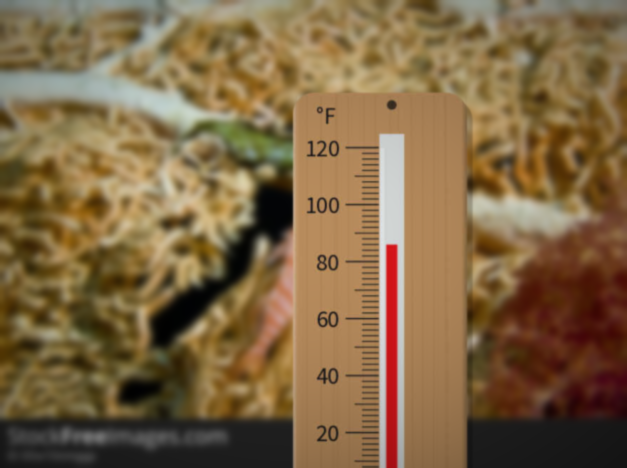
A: °F 86
